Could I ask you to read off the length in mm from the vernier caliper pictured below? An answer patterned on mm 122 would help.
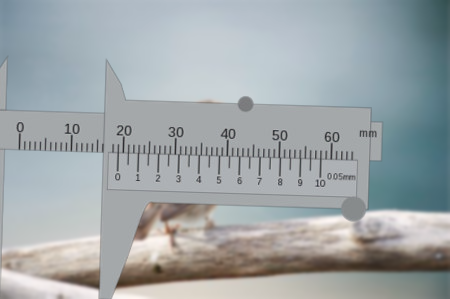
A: mm 19.0
